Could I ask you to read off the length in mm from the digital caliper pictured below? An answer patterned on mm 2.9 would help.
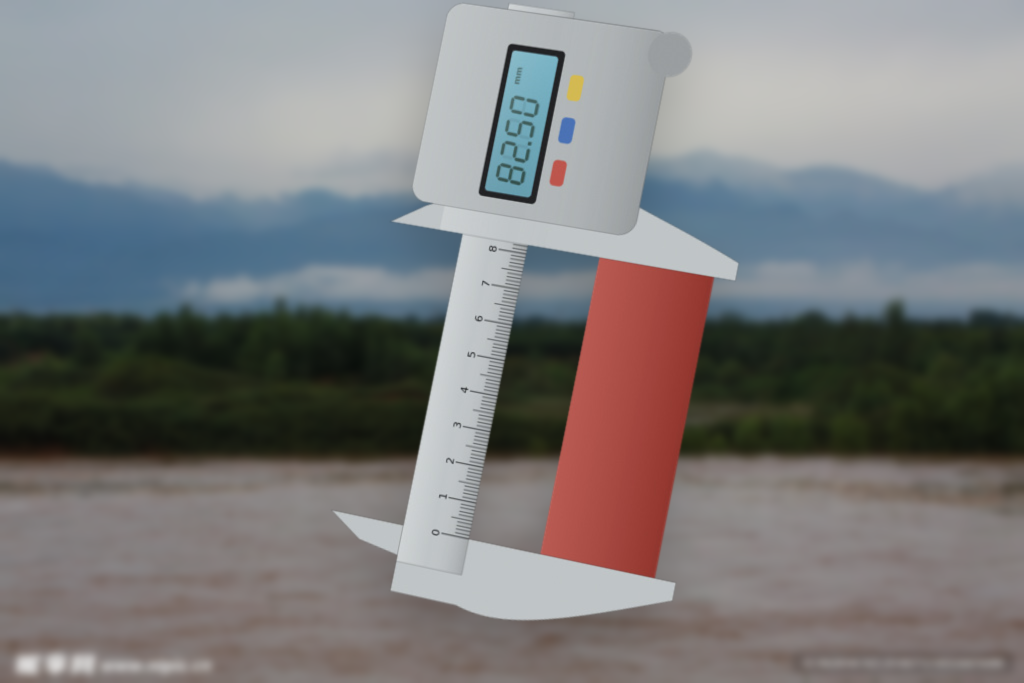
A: mm 82.50
